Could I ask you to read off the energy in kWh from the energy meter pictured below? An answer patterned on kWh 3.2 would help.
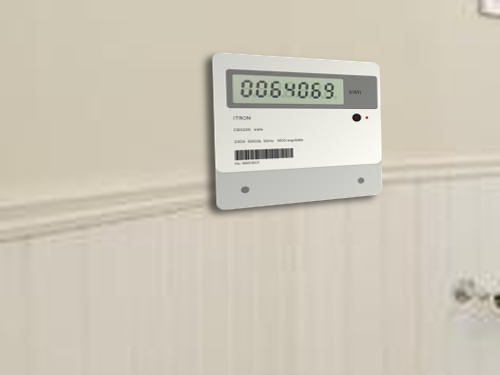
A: kWh 64069
